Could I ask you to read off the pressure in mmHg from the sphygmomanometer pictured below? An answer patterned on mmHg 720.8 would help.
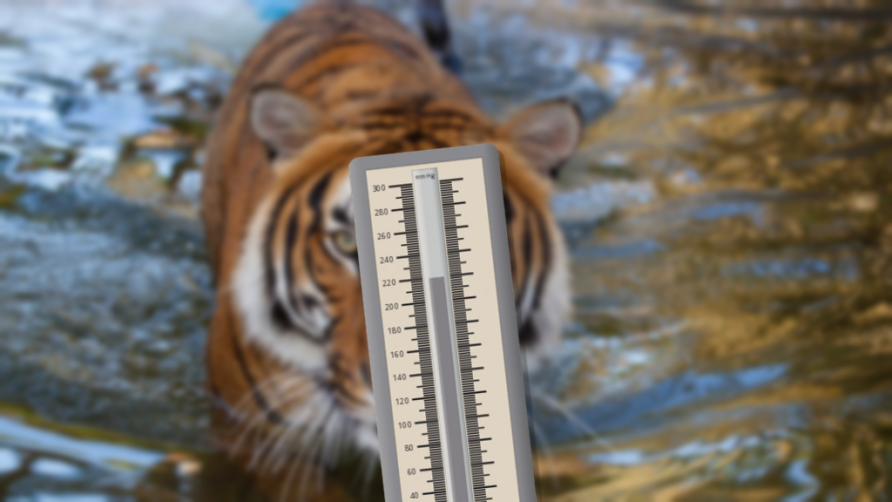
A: mmHg 220
